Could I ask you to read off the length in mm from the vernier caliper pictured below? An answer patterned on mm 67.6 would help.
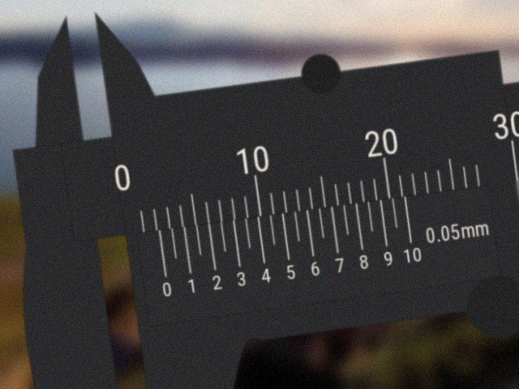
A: mm 2.2
